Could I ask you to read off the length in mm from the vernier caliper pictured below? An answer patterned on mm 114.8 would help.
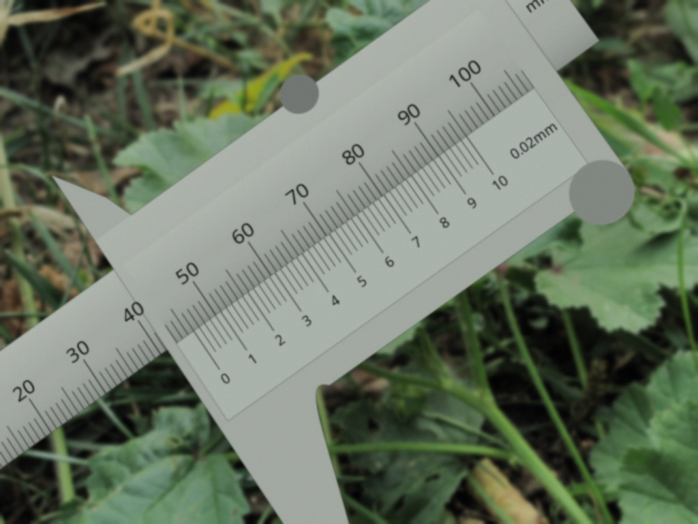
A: mm 46.0
